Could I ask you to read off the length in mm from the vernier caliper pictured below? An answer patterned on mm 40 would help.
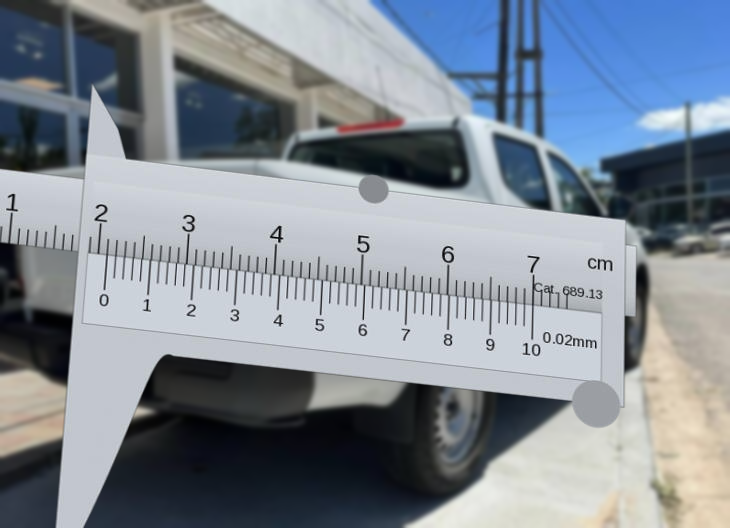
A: mm 21.0
